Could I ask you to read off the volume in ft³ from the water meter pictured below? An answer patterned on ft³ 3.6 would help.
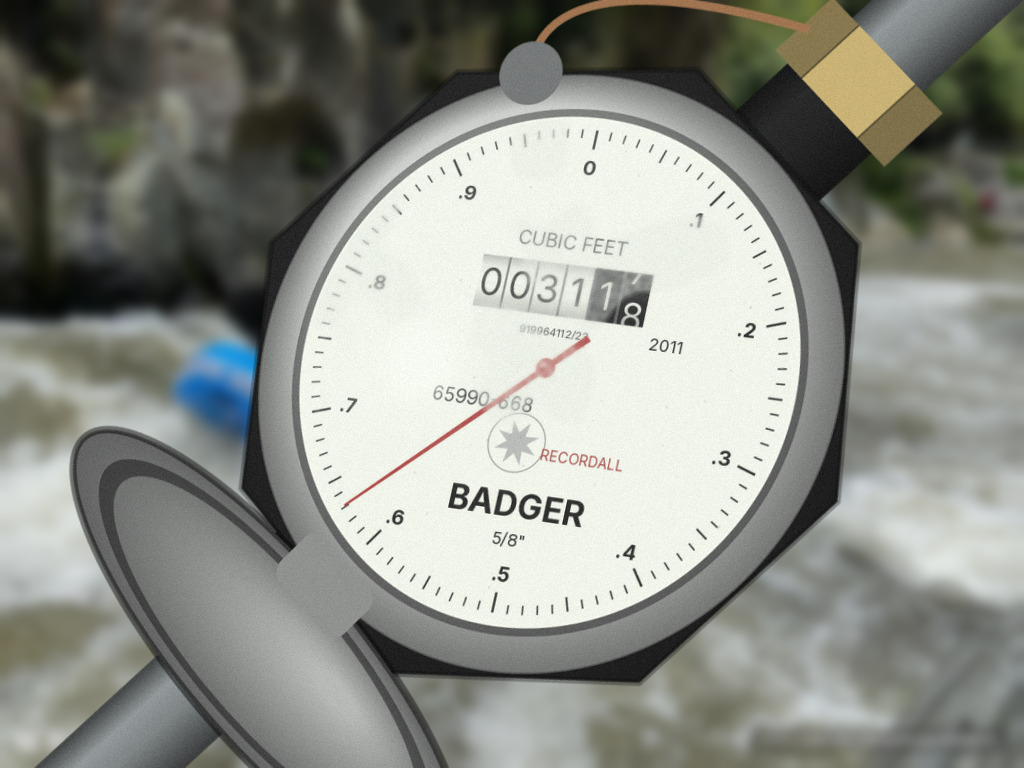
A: ft³ 3117.63
